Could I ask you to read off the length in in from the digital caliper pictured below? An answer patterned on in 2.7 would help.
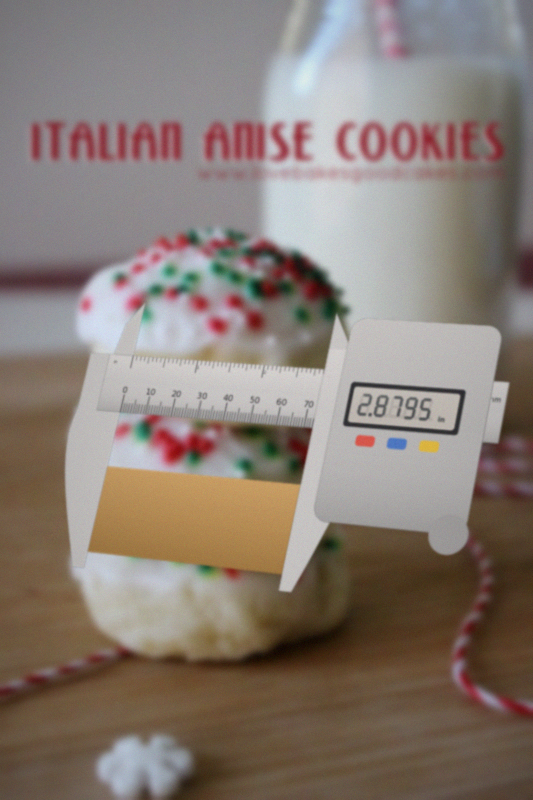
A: in 2.8795
